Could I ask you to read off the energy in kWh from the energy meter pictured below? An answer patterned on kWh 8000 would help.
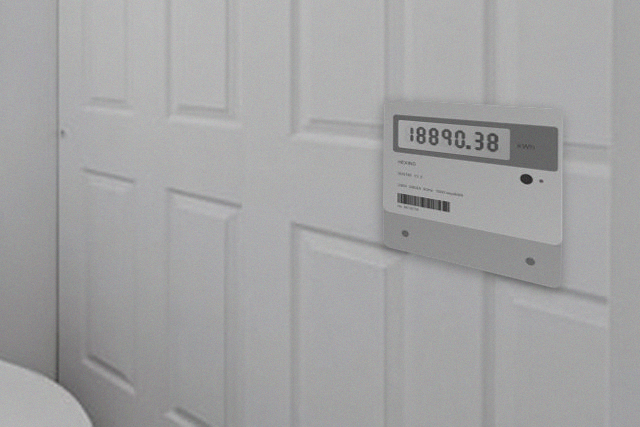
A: kWh 18890.38
